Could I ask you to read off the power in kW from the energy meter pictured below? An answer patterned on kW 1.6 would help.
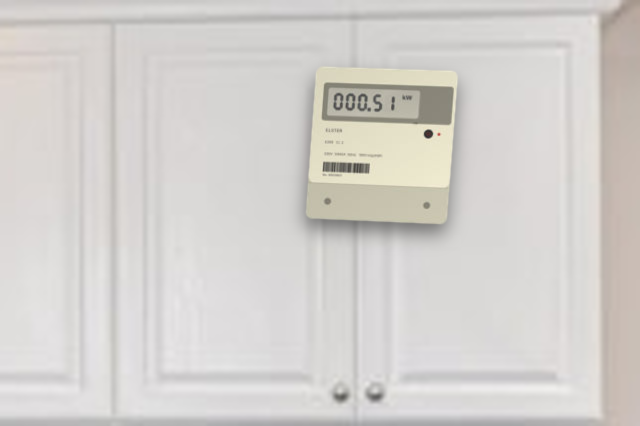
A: kW 0.51
